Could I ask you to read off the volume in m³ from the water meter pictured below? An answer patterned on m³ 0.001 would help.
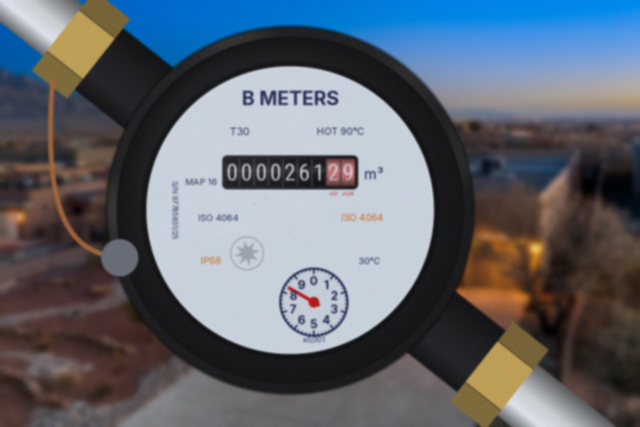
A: m³ 261.298
